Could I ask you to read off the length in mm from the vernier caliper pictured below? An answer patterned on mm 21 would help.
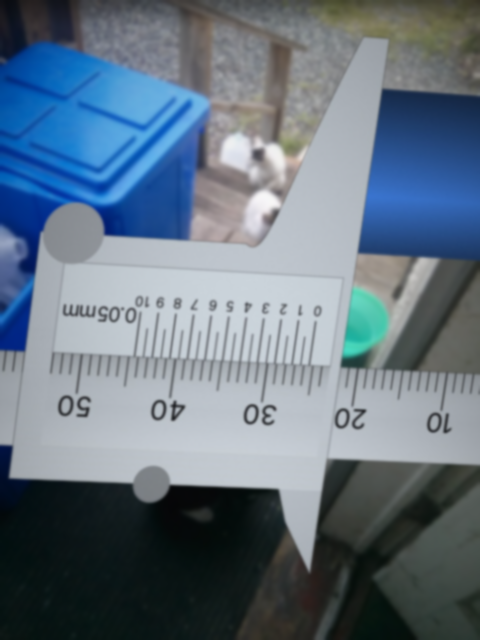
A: mm 25.4
